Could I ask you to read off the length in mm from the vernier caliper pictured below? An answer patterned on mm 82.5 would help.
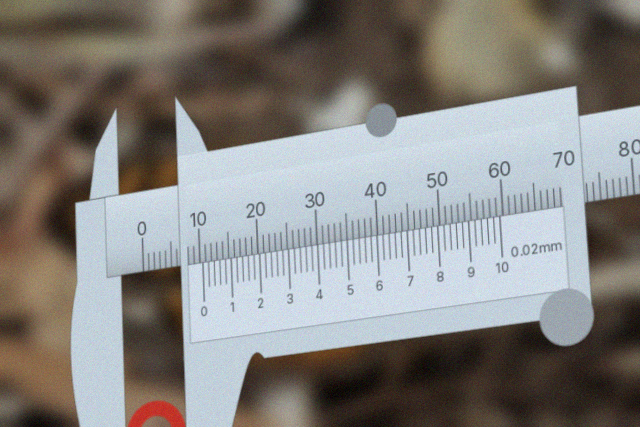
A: mm 10.5
